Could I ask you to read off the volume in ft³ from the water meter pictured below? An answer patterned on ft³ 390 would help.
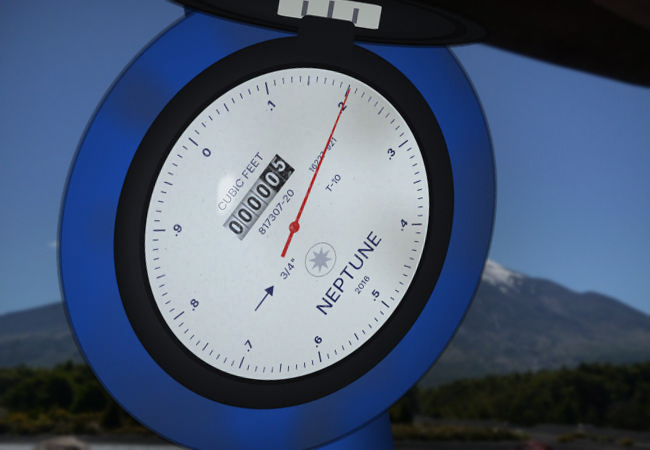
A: ft³ 5.20
